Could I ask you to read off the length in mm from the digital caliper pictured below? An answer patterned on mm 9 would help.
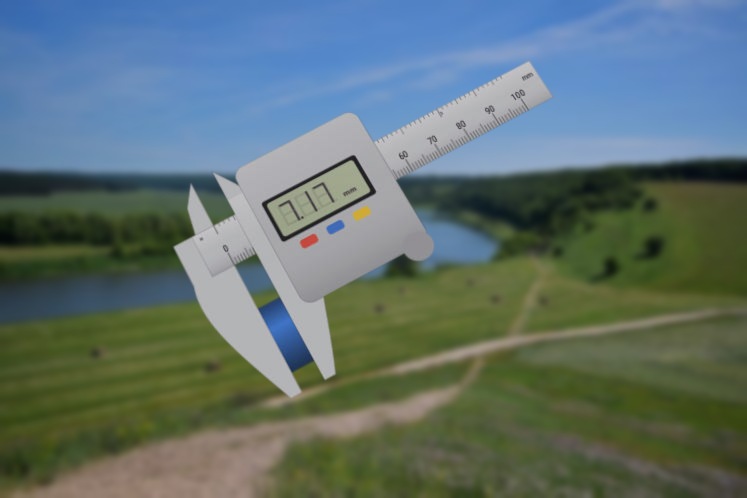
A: mm 7.17
